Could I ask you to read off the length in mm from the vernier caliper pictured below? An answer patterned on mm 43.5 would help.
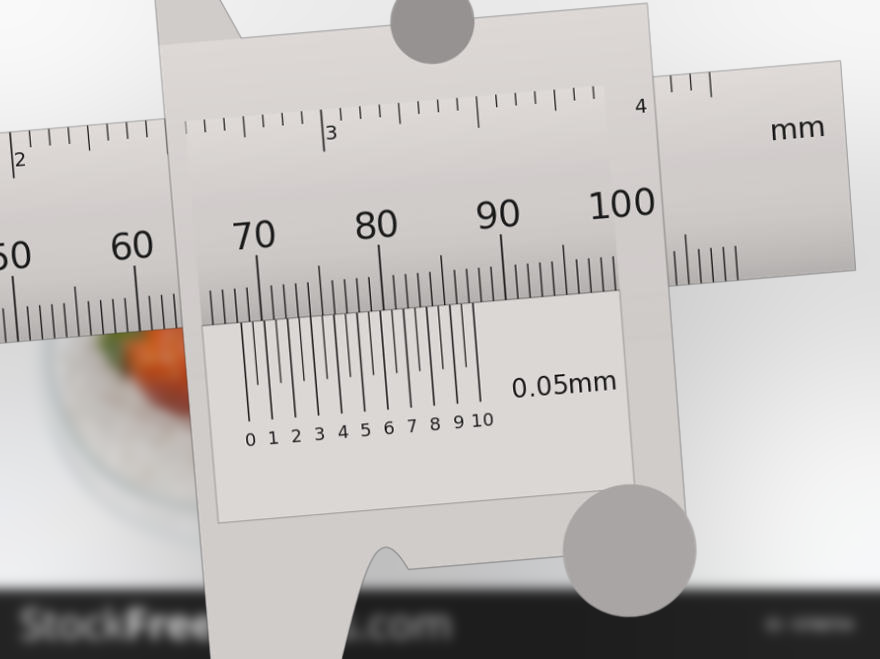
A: mm 68.3
